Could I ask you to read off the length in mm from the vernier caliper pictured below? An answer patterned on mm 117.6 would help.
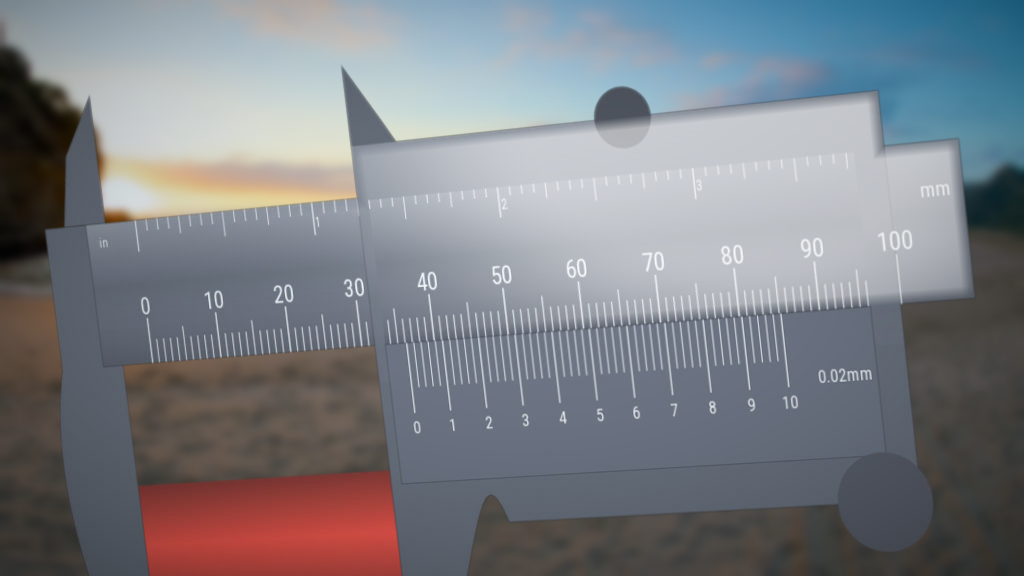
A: mm 36.2
